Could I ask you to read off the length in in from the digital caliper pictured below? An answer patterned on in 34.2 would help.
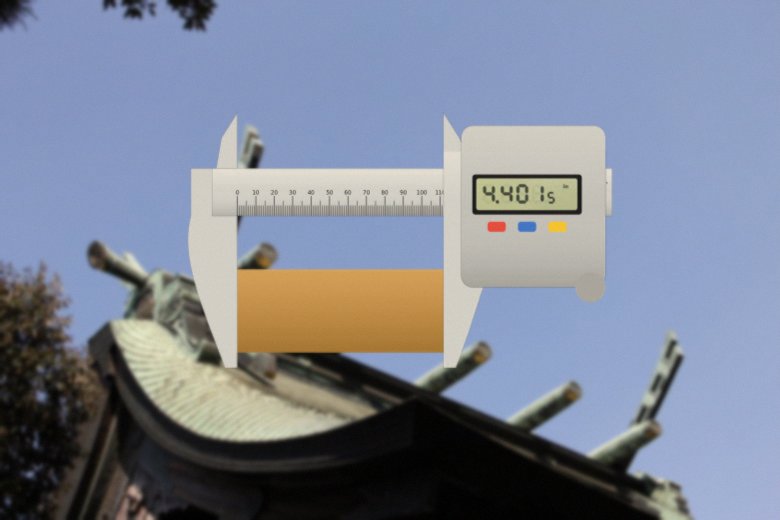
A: in 4.4015
